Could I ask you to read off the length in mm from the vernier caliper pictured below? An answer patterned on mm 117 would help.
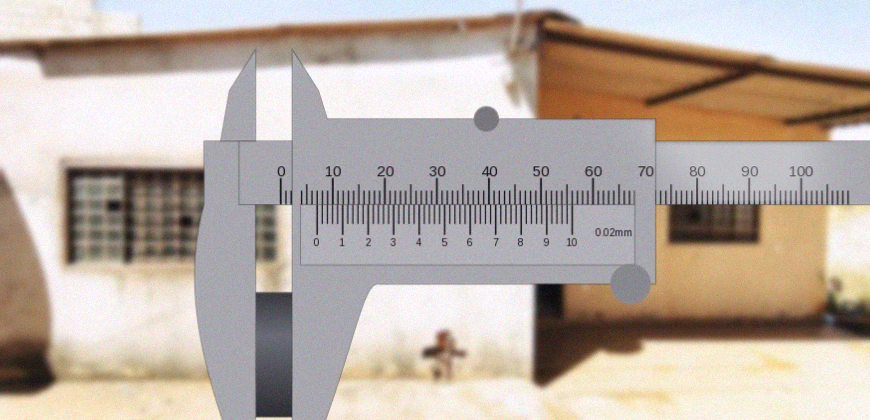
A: mm 7.0
